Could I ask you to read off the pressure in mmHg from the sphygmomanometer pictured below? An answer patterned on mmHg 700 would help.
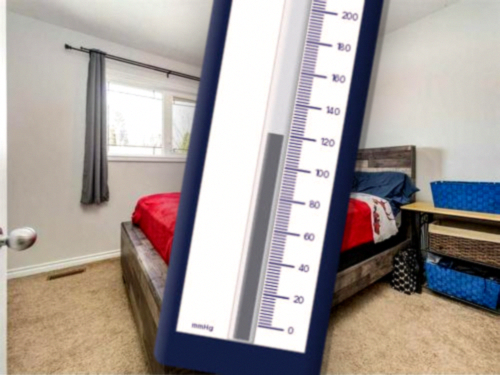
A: mmHg 120
